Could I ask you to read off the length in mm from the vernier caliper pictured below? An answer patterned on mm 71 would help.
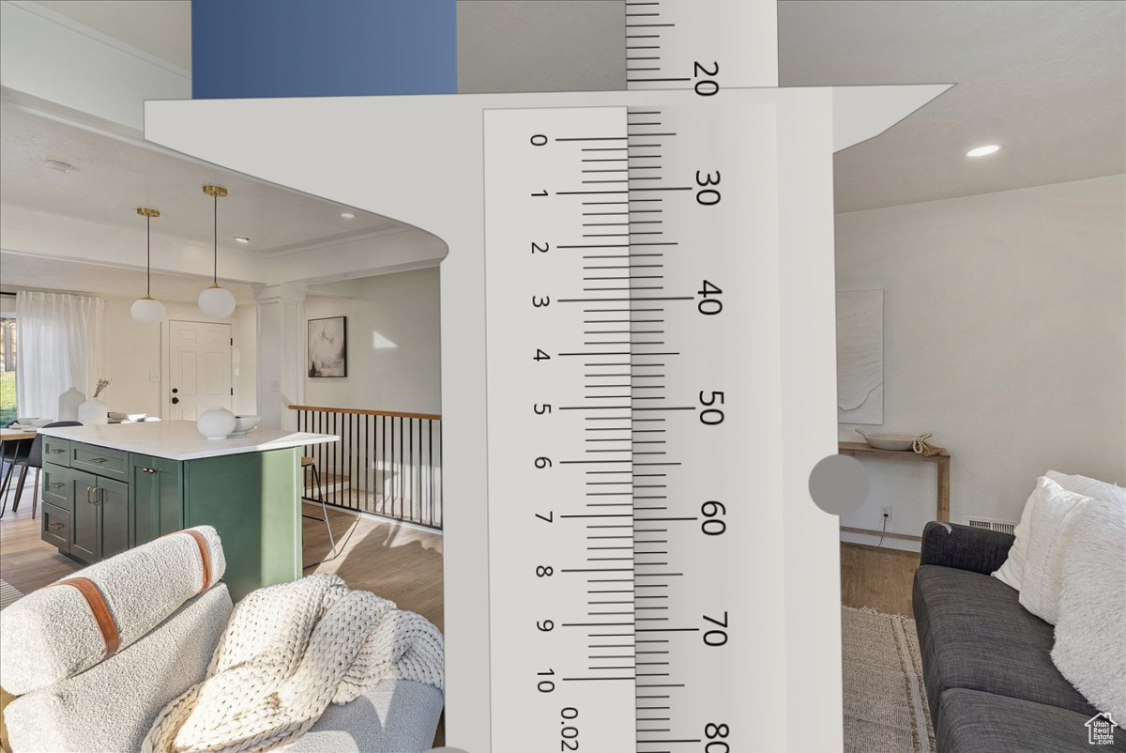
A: mm 25.3
